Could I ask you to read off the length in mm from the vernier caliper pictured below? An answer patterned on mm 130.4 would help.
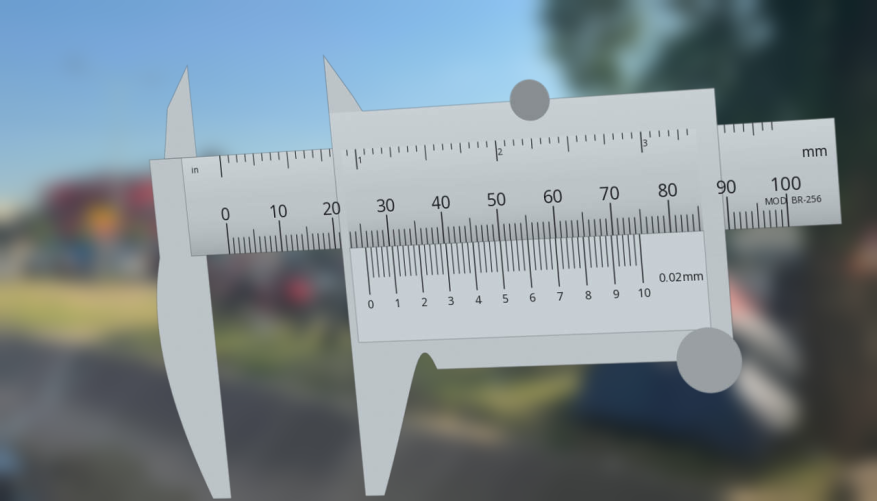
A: mm 25.6
